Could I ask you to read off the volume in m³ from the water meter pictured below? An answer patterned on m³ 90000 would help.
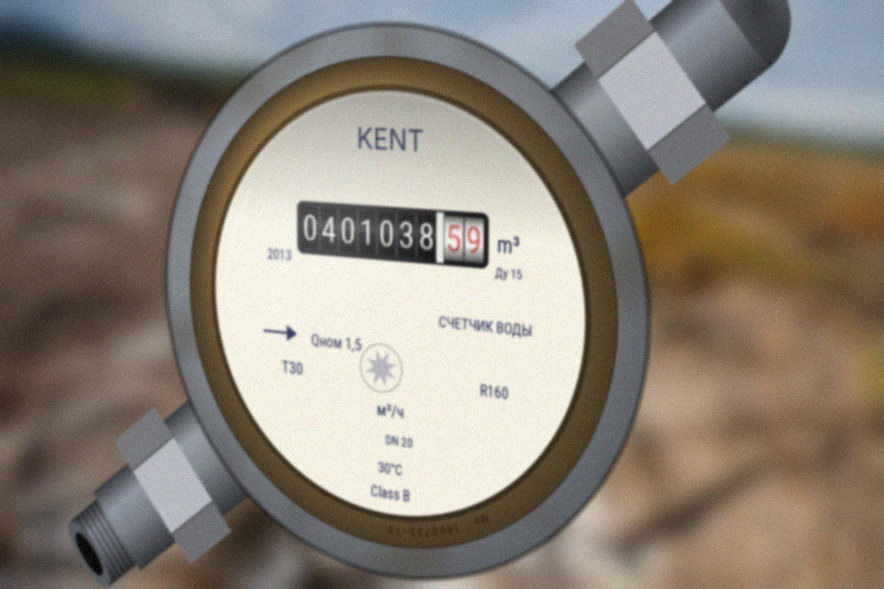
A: m³ 401038.59
